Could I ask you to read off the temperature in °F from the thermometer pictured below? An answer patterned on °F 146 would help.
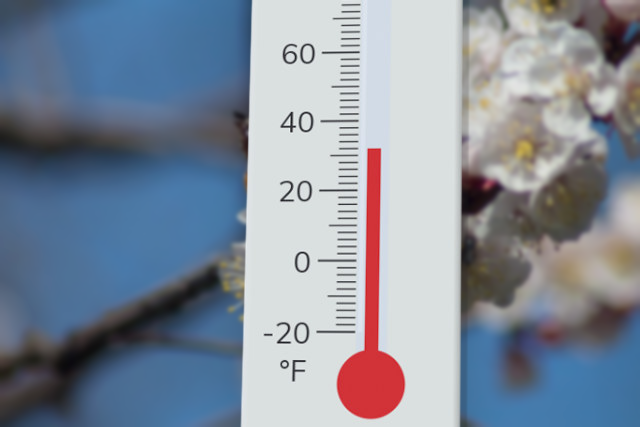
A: °F 32
